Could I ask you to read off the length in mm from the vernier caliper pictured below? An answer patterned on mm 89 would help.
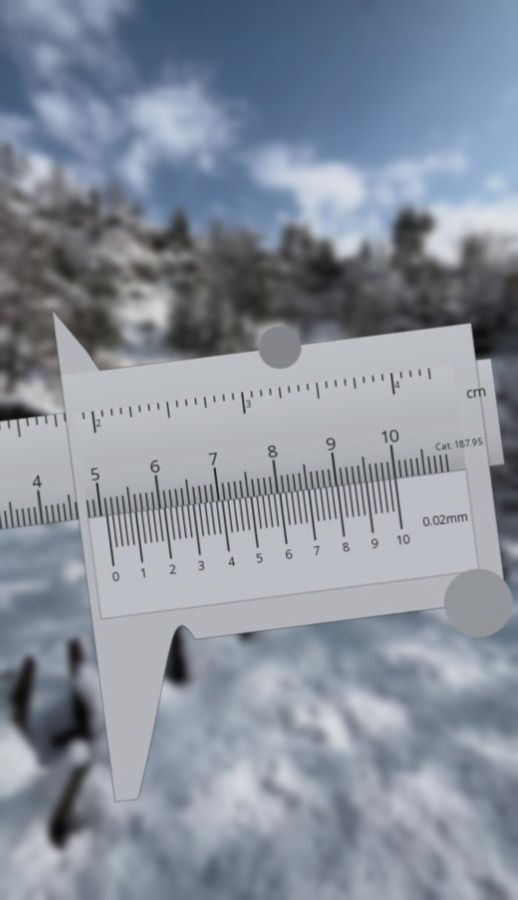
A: mm 51.0
